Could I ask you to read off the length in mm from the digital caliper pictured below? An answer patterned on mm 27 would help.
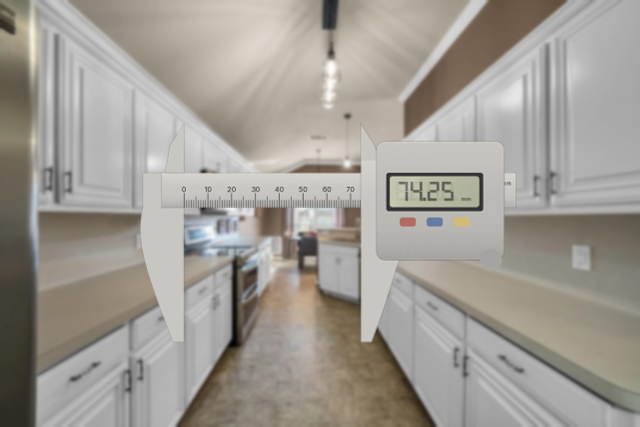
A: mm 74.25
